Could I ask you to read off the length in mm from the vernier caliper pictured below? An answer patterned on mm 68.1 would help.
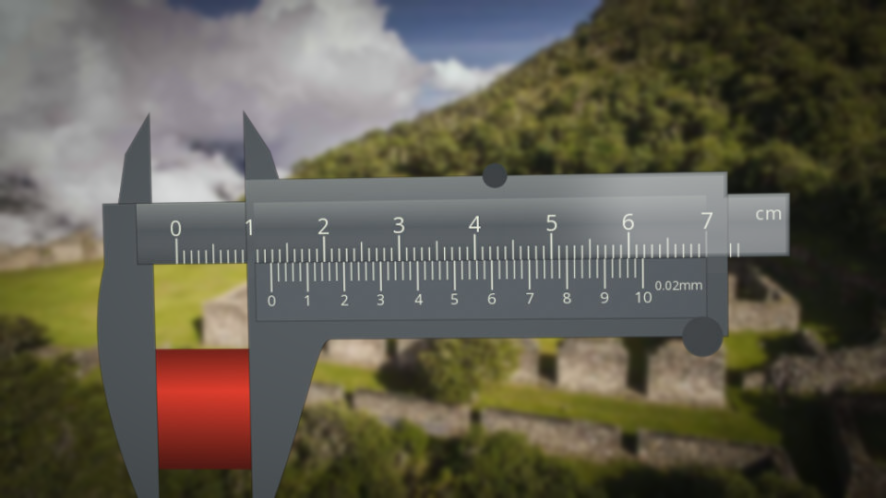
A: mm 12.8
